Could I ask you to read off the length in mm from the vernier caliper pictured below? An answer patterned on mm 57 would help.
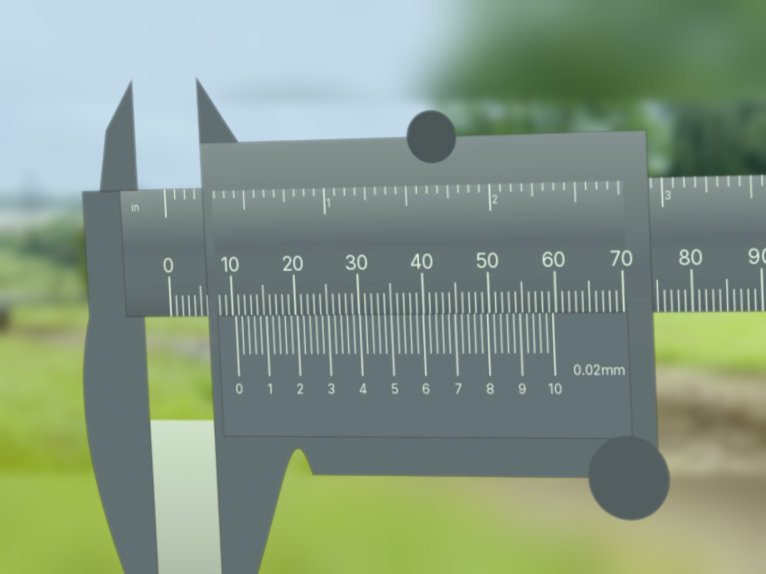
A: mm 10.5
